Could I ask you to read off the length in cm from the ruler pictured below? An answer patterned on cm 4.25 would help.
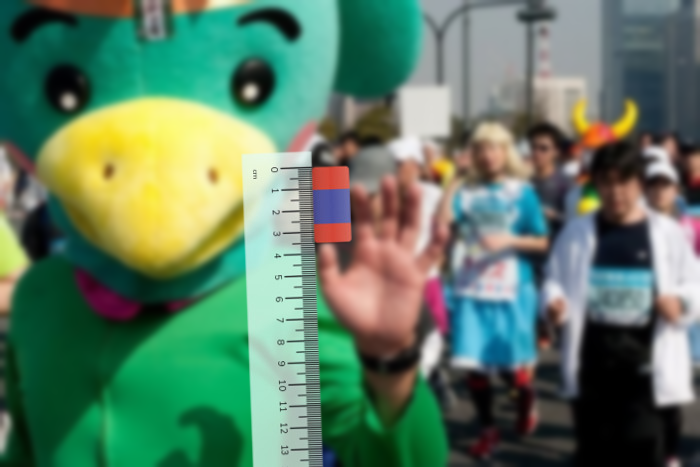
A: cm 3.5
